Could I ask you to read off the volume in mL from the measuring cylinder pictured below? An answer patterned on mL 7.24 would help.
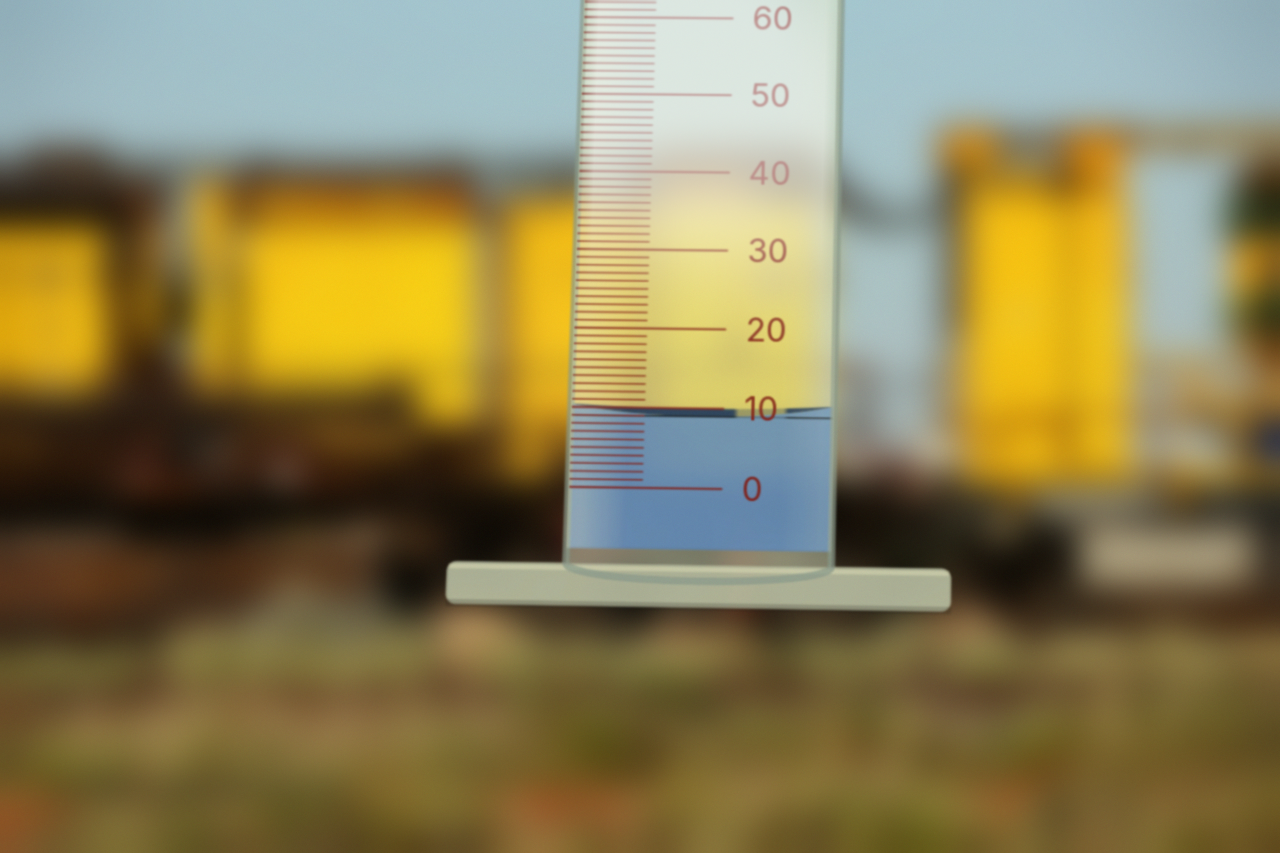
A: mL 9
